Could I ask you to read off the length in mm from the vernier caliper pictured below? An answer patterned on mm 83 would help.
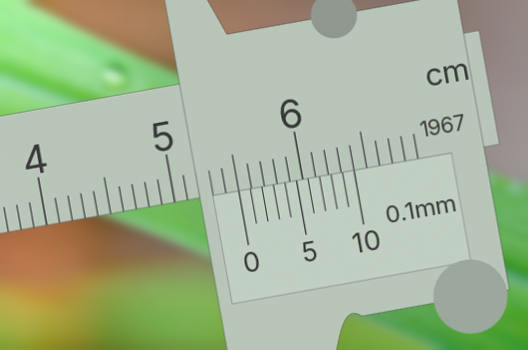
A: mm 55.0
